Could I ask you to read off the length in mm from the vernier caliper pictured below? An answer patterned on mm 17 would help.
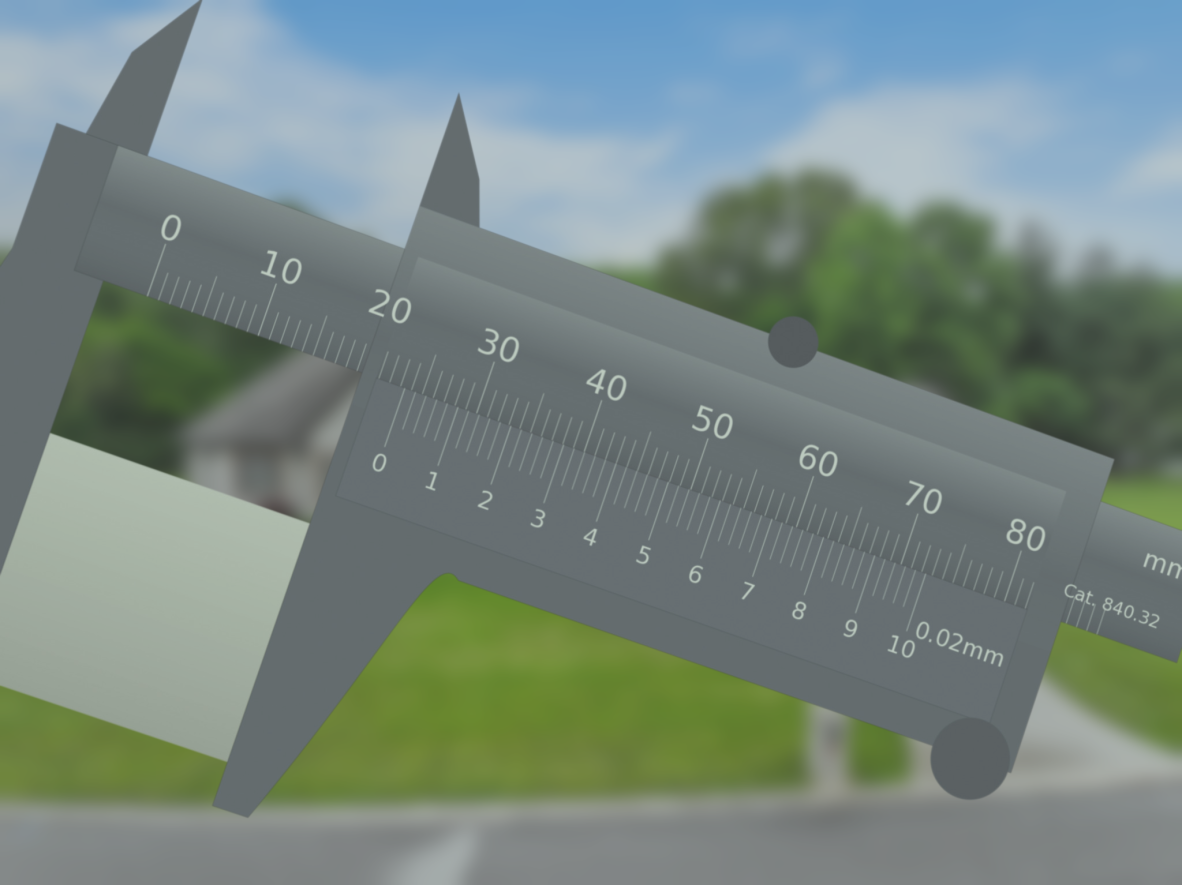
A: mm 23.4
